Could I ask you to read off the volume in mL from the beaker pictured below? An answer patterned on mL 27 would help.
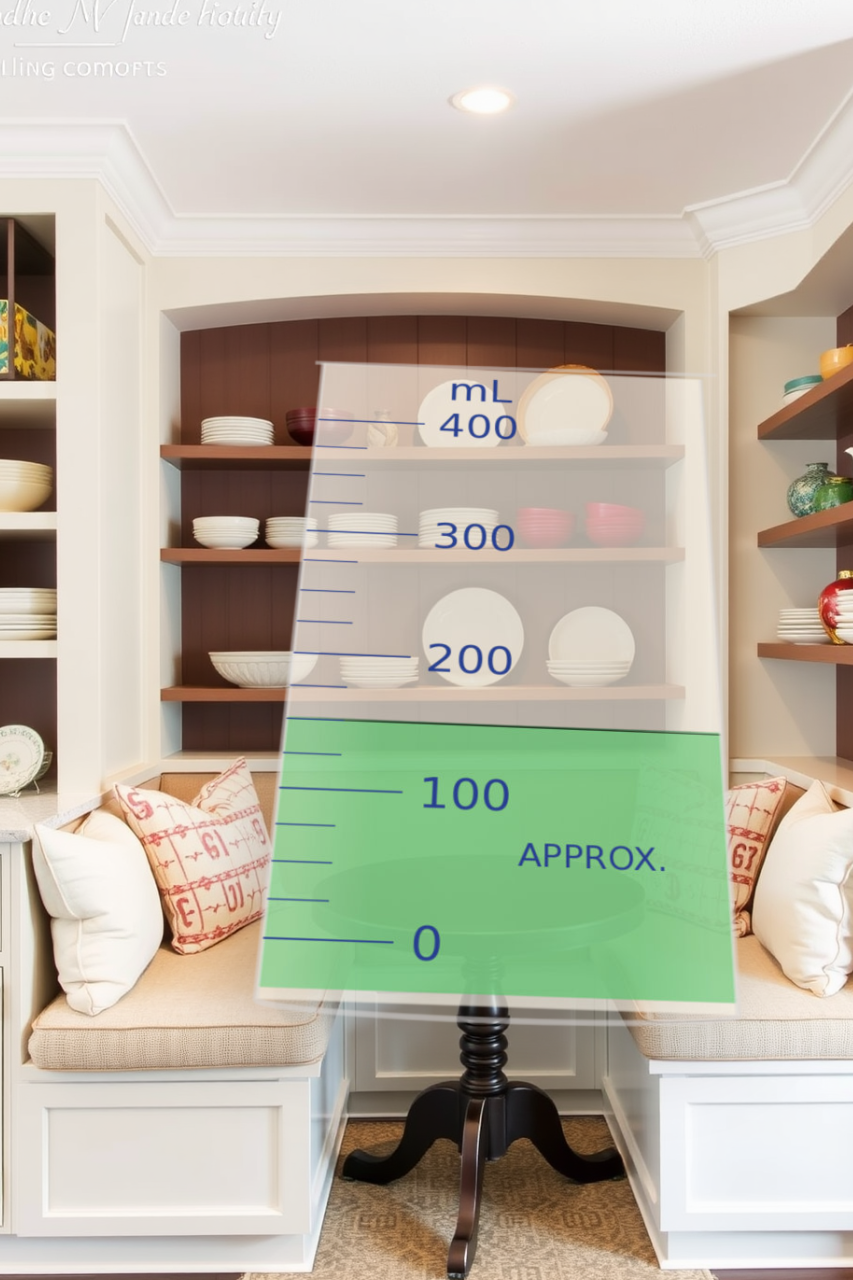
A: mL 150
